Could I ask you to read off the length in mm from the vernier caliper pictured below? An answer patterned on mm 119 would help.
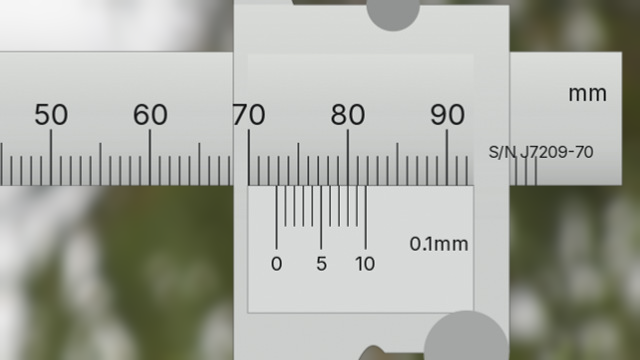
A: mm 72.8
